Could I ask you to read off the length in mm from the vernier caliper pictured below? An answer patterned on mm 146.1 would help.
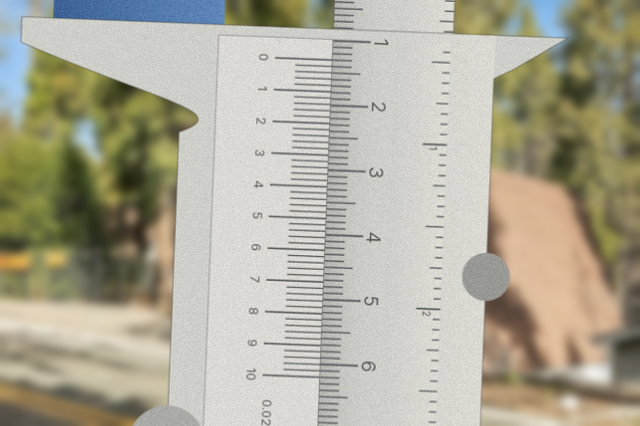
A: mm 13.0
